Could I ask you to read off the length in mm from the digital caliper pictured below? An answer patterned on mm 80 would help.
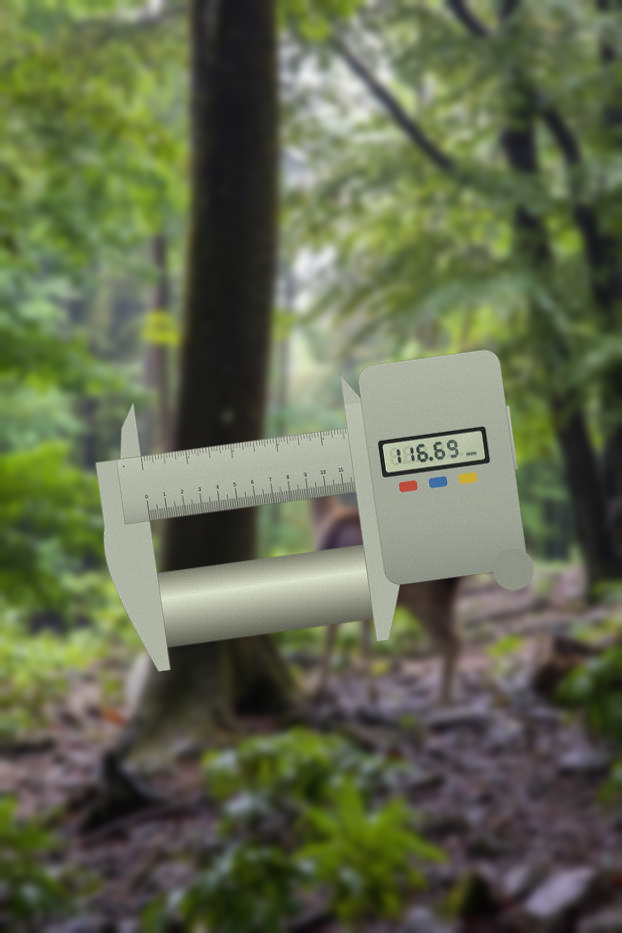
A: mm 116.69
